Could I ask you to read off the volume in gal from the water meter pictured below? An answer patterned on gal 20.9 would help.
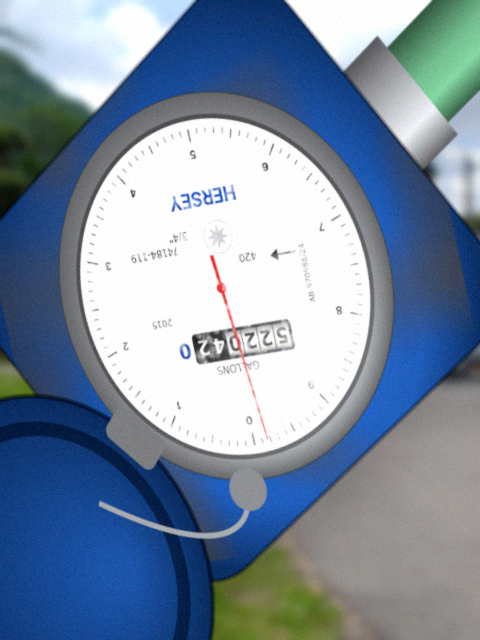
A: gal 5220419.8
